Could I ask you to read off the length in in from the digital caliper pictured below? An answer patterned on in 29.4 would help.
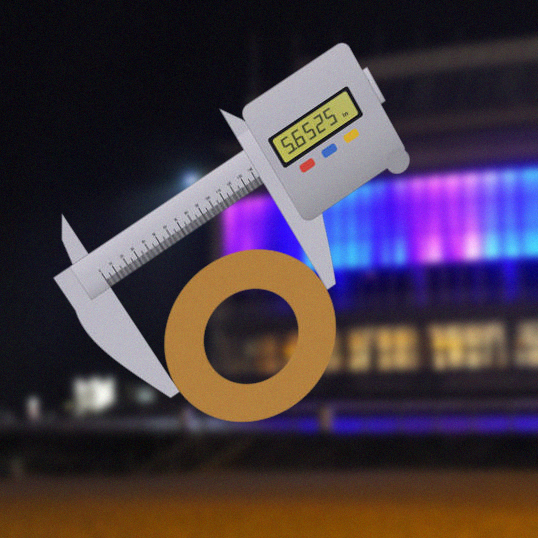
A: in 5.6525
